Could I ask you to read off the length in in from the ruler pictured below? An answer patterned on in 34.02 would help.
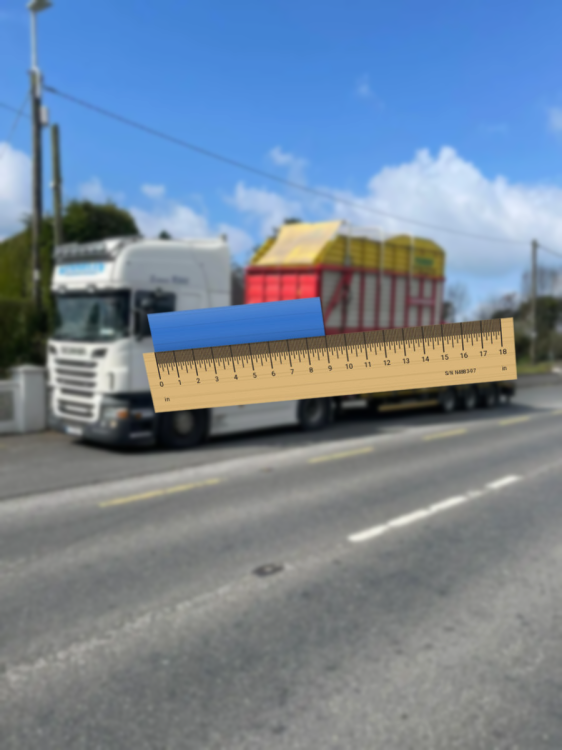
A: in 9
